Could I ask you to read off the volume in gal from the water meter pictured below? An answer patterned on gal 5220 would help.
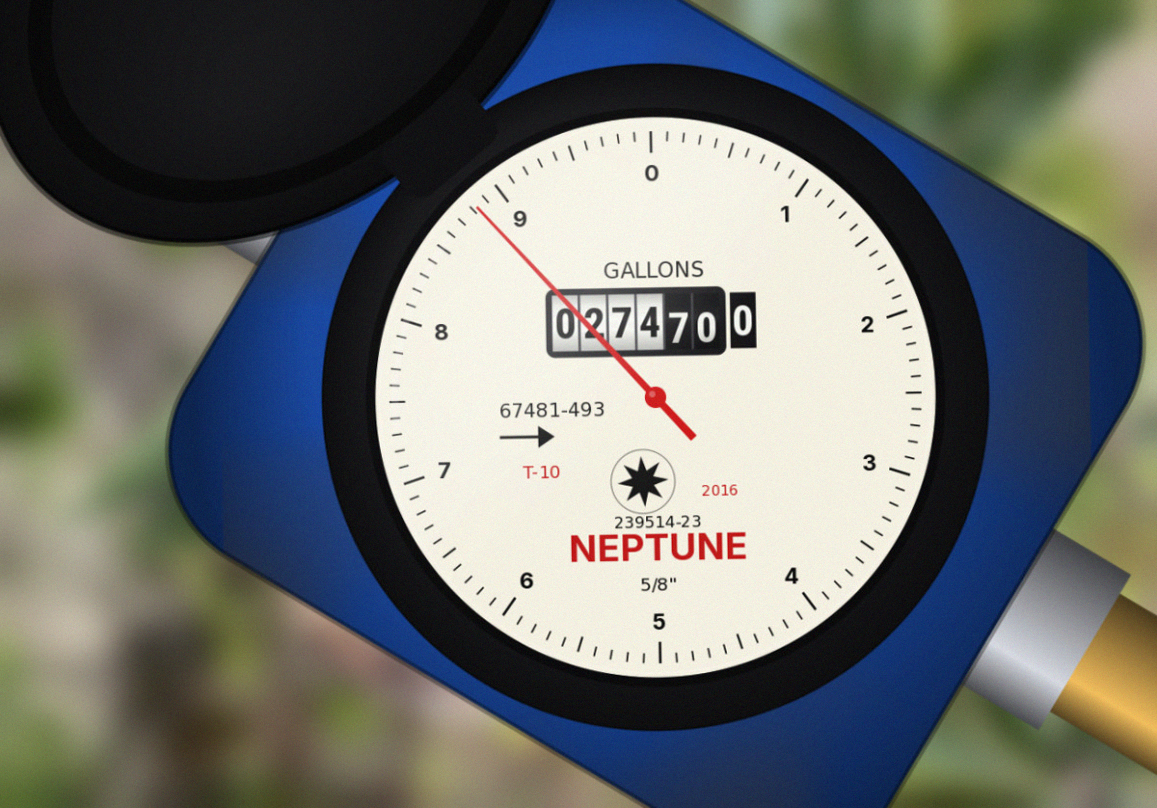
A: gal 274698.8
